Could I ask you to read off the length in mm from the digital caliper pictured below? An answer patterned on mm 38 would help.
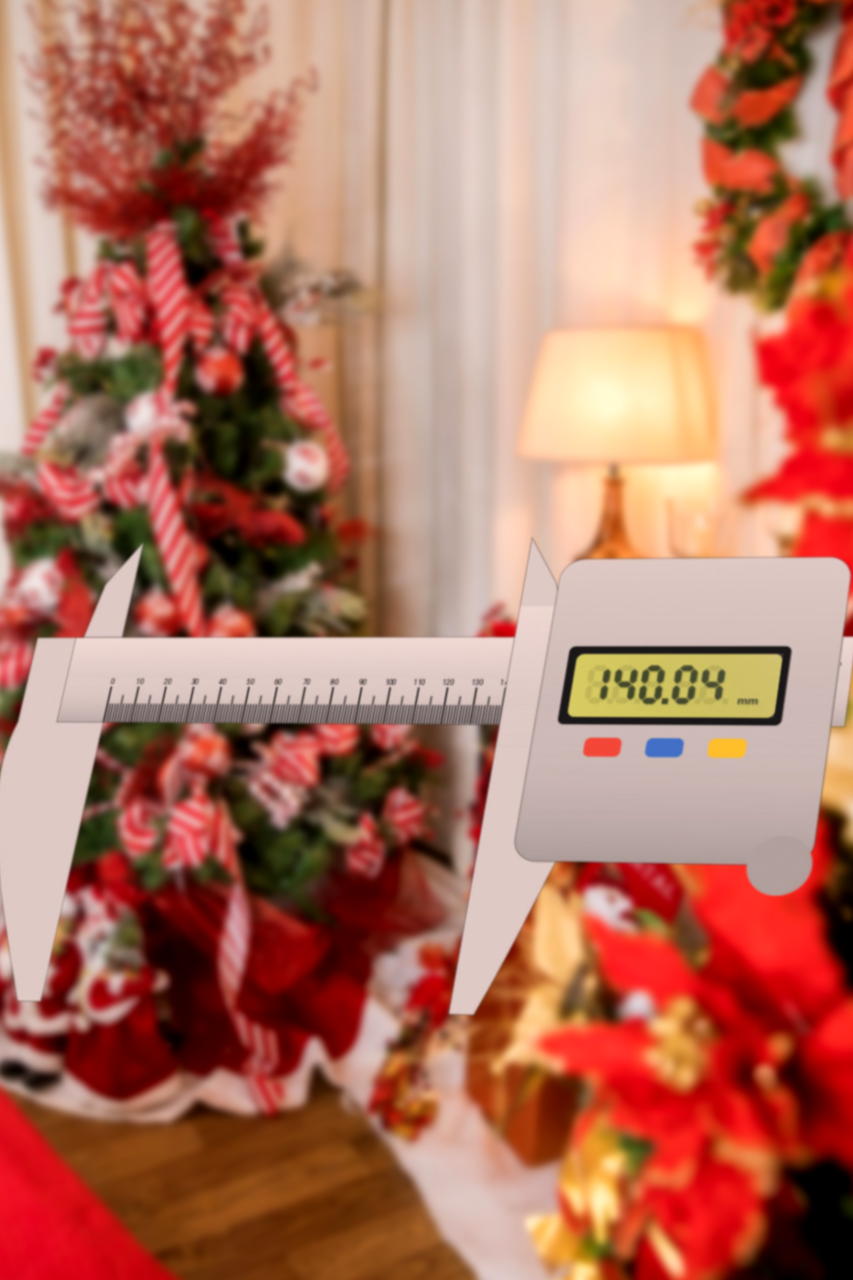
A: mm 140.04
